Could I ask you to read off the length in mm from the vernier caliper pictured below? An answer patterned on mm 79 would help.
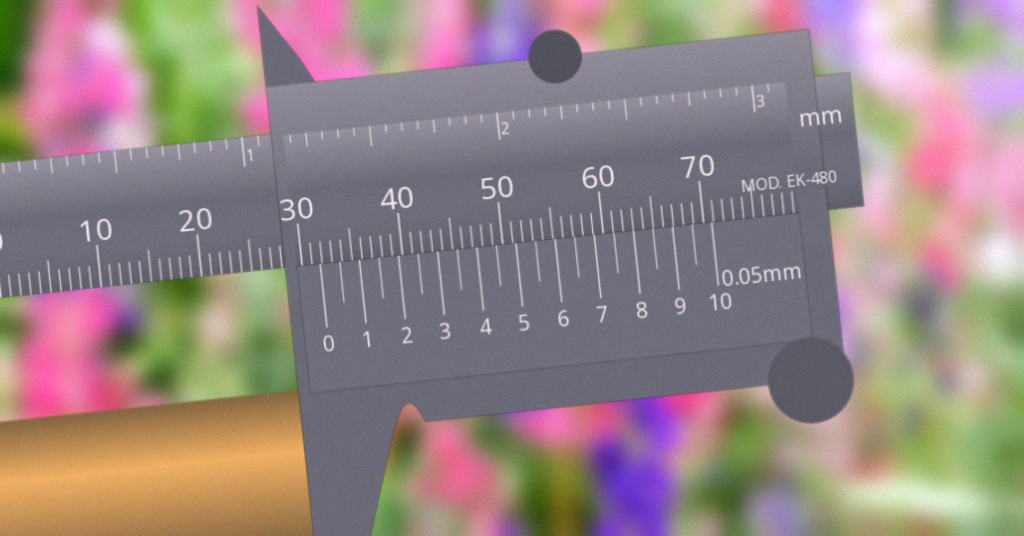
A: mm 31.8
